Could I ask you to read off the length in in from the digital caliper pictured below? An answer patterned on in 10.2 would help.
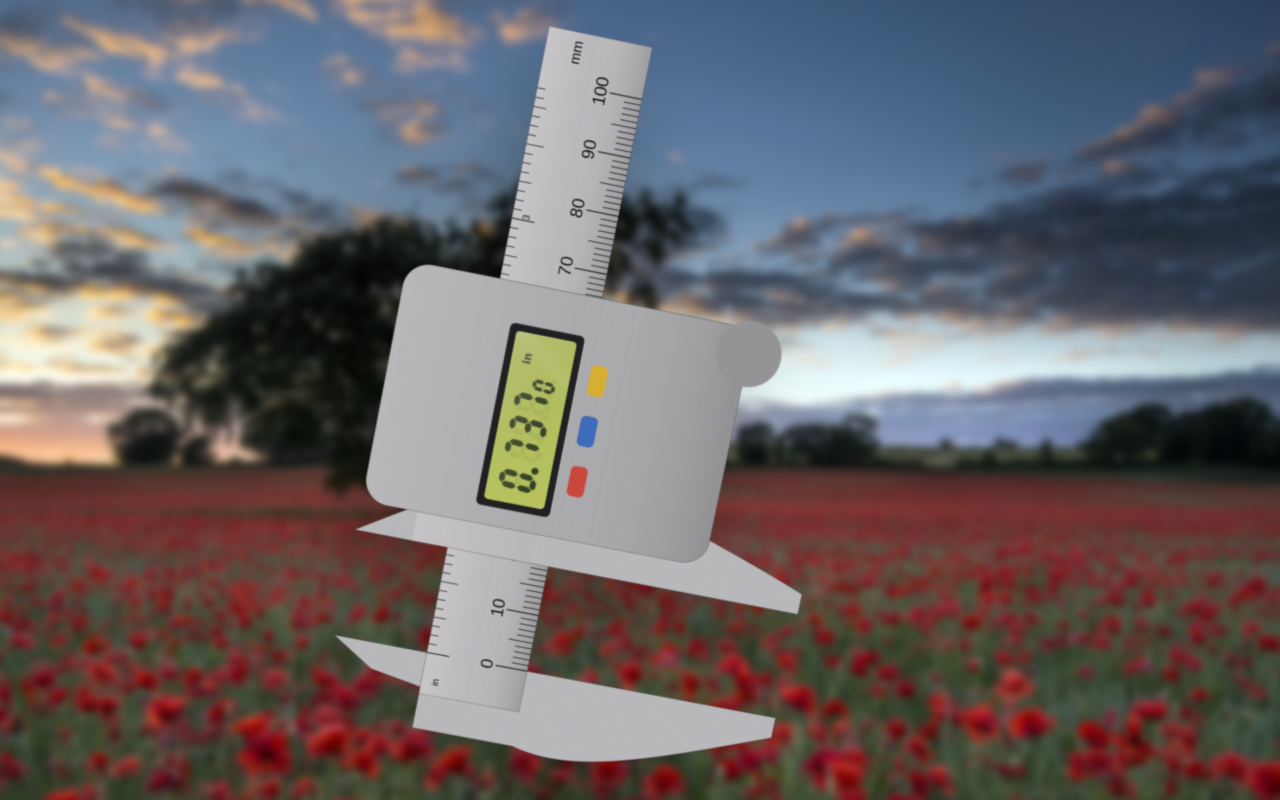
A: in 0.7370
